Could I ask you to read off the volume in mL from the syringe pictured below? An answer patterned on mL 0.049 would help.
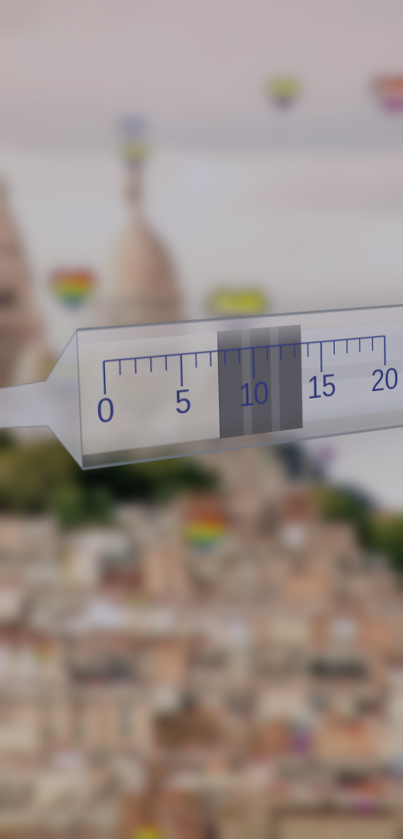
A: mL 7.5
